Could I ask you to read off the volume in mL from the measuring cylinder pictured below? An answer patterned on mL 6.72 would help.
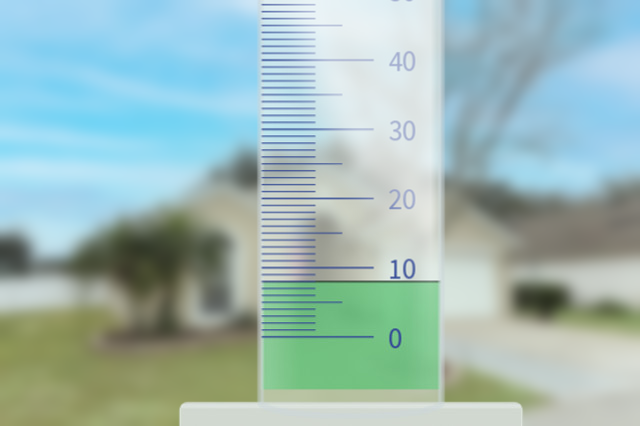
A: mL 8
